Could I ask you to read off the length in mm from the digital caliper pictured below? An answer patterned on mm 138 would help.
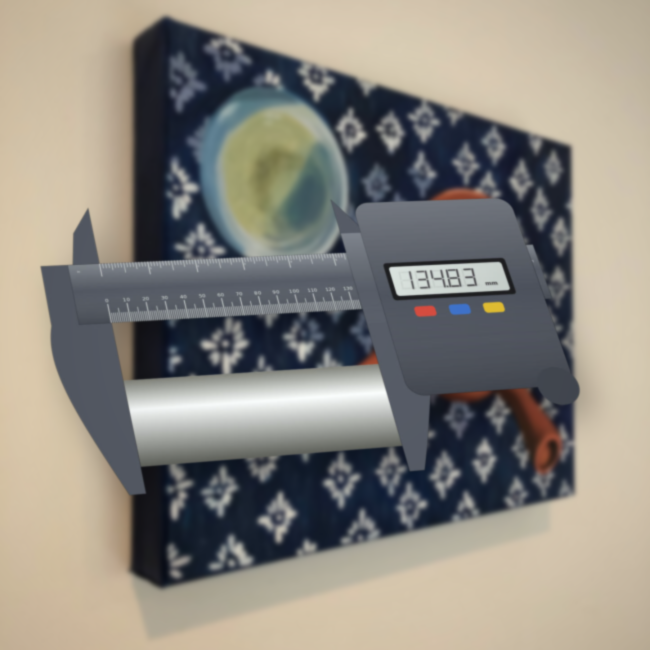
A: mm 134.83
